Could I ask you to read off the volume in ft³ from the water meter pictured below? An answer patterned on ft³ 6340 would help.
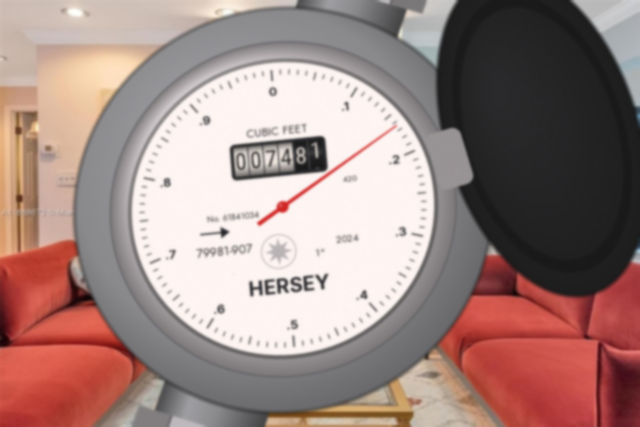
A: ft³ 7481.16
